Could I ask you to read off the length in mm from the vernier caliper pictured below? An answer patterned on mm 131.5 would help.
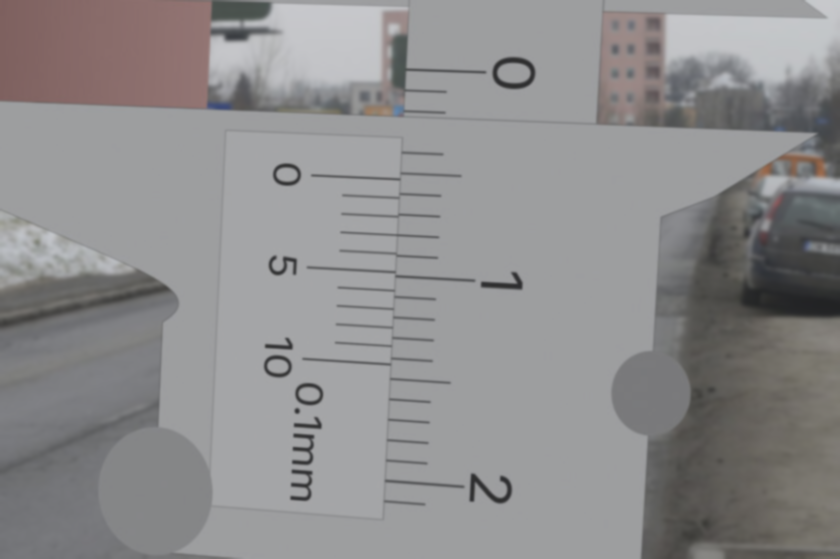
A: mm 5.3
